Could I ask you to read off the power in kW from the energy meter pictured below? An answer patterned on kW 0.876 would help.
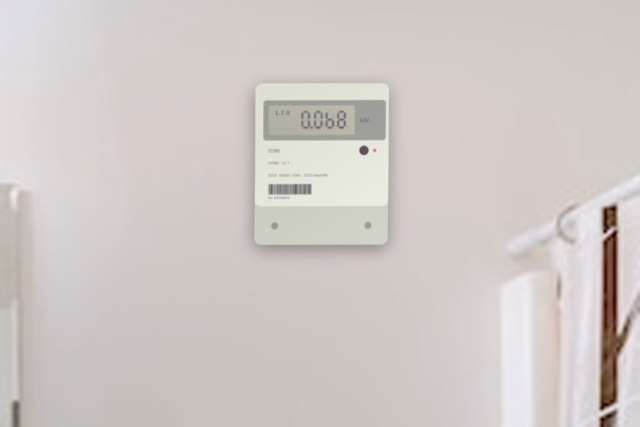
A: kW 0.068
